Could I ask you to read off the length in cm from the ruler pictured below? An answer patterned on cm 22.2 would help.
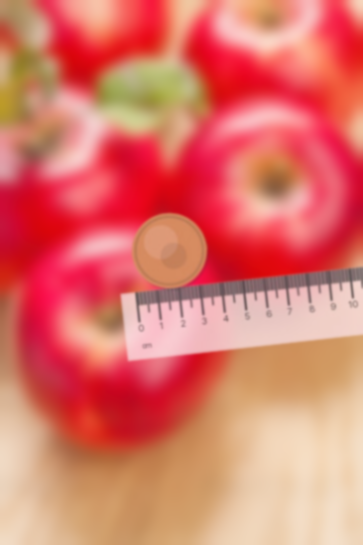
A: cm 3.5
